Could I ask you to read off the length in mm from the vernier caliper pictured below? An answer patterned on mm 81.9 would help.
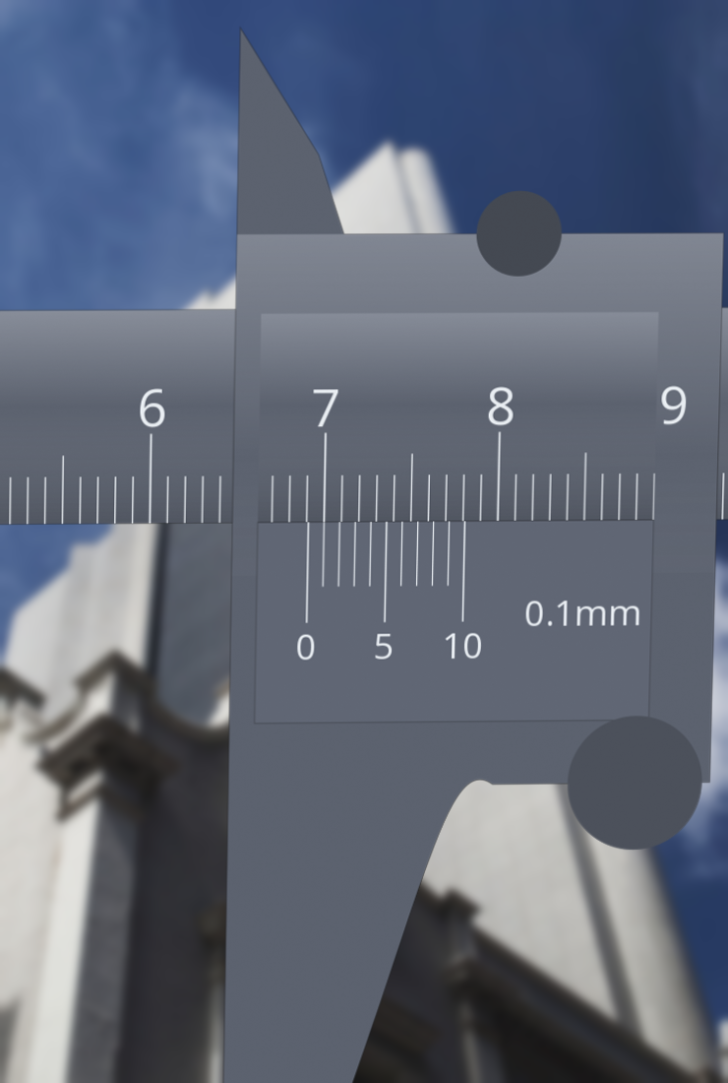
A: mm 69.1
